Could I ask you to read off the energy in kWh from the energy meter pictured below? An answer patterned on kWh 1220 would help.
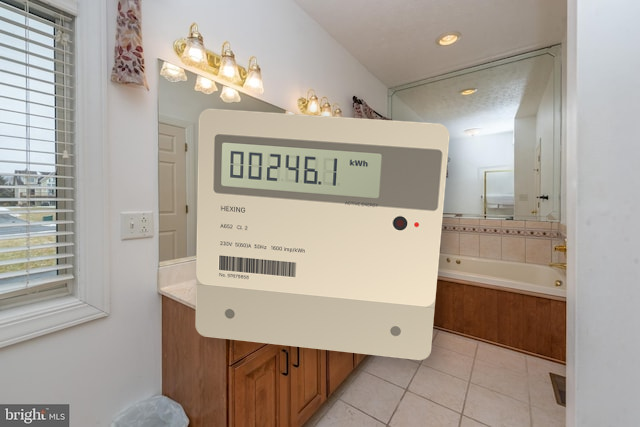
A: kWh 246.1
